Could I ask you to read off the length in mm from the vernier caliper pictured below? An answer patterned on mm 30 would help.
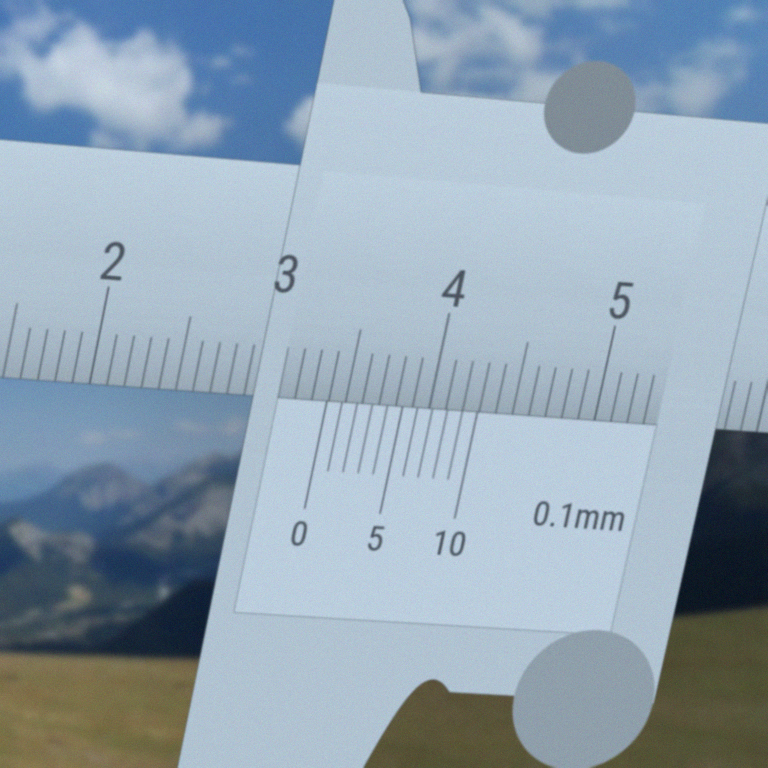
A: mm 33.9
